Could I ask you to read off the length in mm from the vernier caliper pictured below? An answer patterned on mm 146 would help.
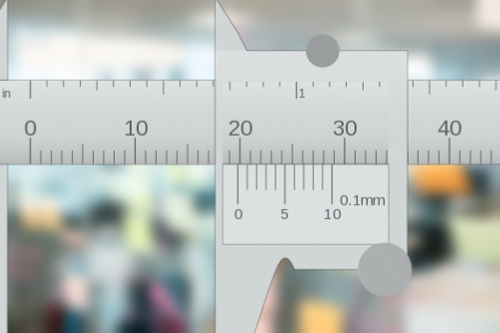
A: mm 19.8
